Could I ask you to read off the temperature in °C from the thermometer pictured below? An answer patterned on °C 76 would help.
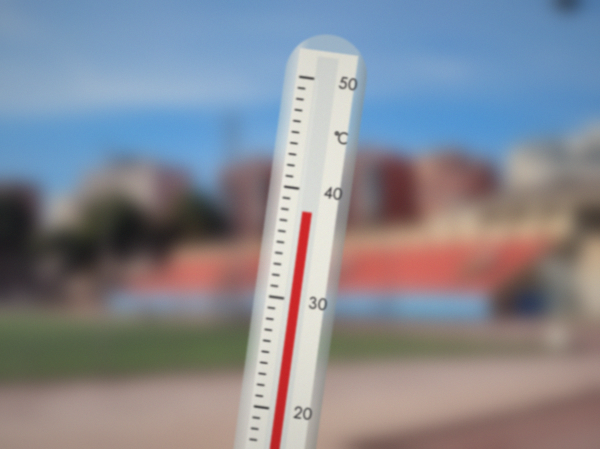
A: °C 38
